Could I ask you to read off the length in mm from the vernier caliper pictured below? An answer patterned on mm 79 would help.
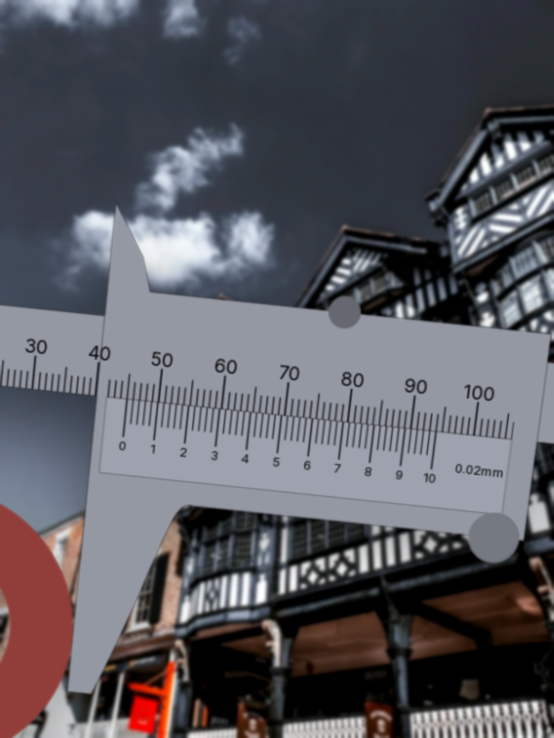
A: mm 45.0
